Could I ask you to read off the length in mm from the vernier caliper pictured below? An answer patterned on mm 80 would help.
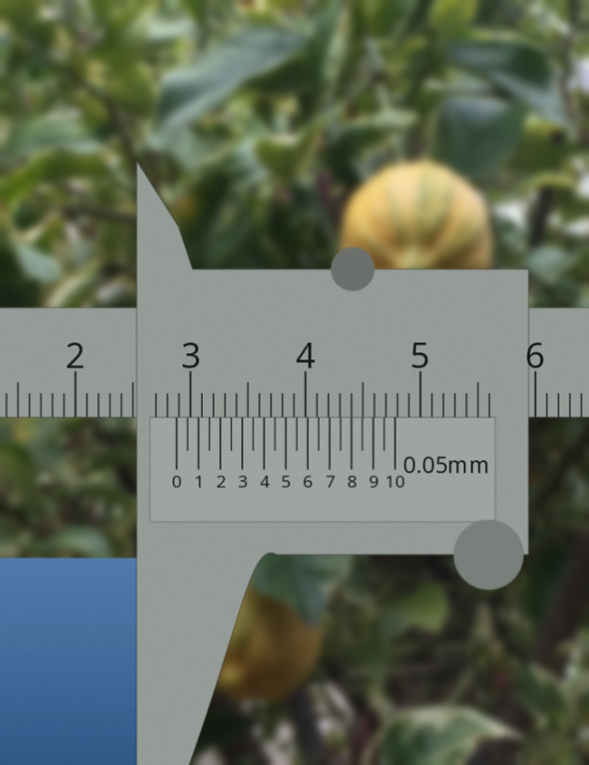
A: mm 28.8
